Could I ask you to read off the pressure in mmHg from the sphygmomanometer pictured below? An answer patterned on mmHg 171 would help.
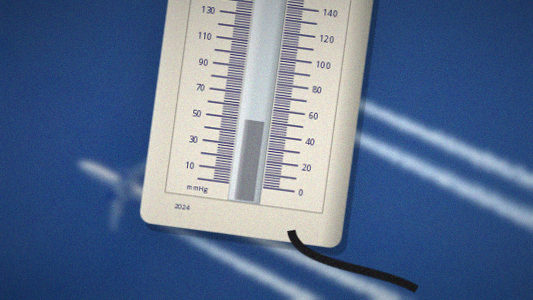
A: mmHg 50
